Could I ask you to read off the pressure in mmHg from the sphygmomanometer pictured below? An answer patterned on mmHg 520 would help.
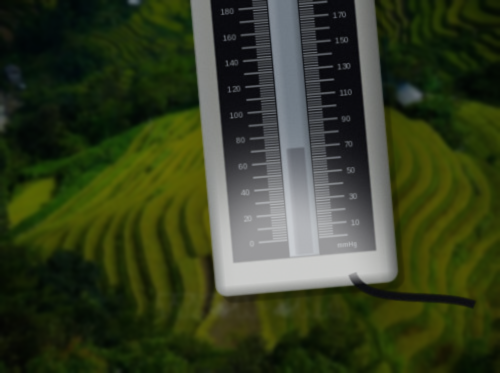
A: mmHg 70
